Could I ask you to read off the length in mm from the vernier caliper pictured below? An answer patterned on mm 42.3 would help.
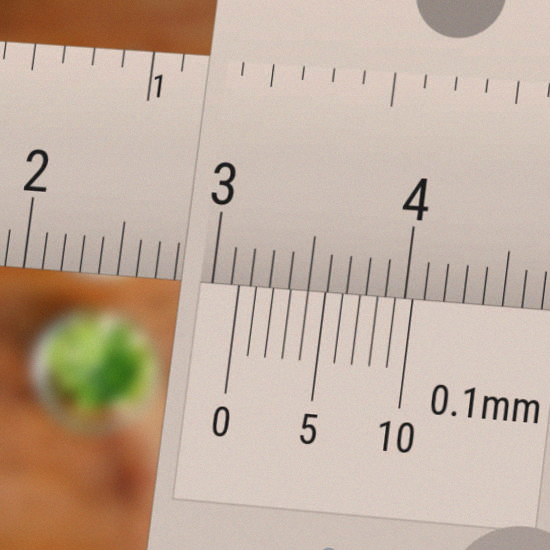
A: mm 31.4
